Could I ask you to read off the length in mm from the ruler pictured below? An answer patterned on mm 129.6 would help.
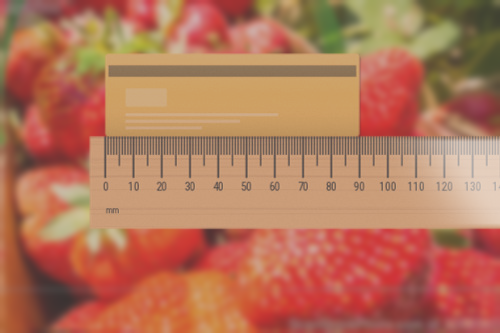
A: mm 90
